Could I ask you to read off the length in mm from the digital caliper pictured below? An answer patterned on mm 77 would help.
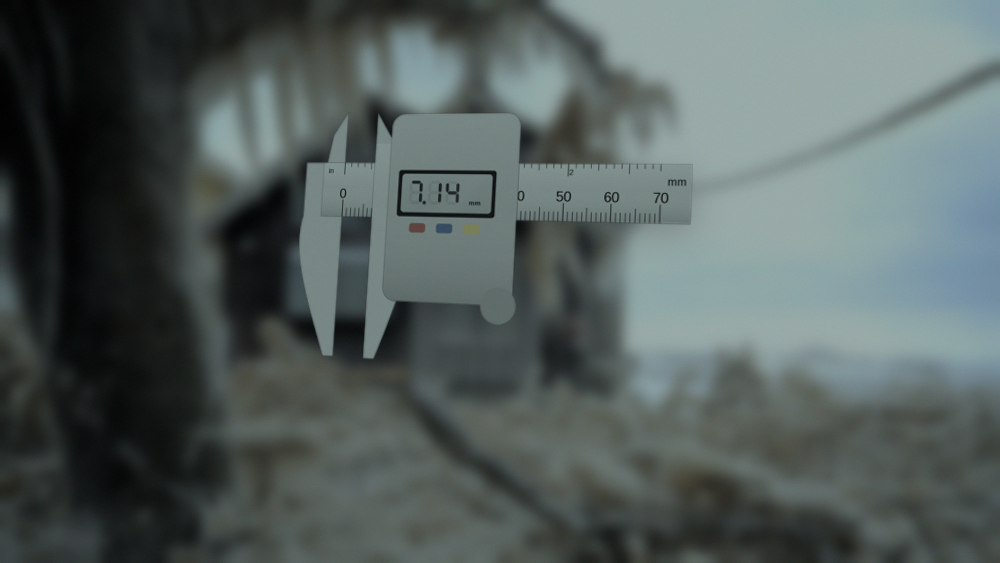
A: mm 7.14
